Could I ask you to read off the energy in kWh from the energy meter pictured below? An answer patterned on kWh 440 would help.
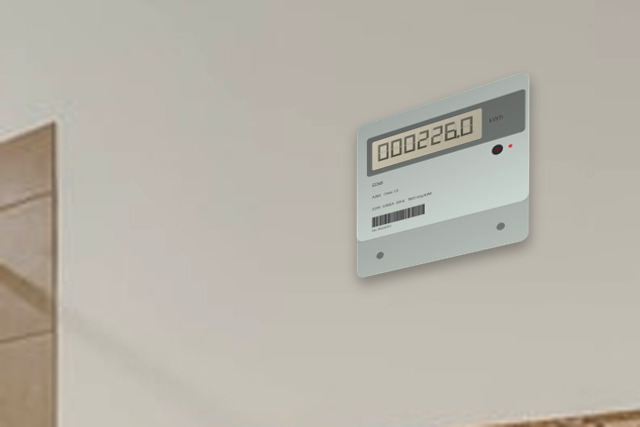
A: kWh 226.0
